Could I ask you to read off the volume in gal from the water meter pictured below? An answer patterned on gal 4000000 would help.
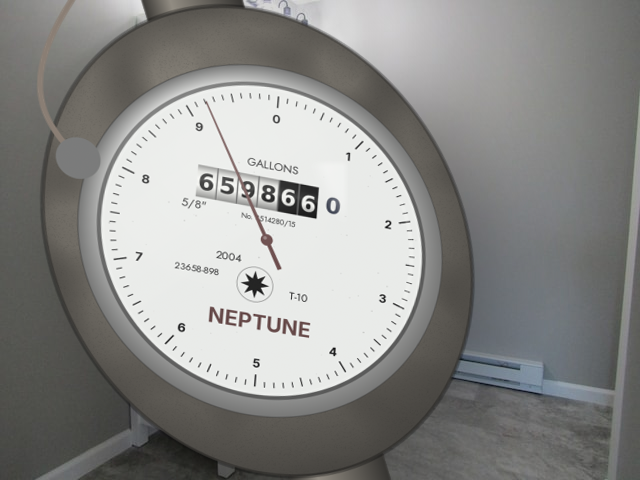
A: gal 6598659.2
